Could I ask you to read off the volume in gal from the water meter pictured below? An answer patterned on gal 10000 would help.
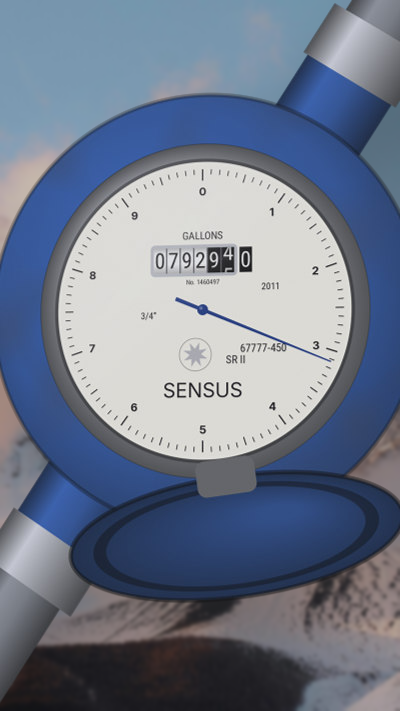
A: gal 792943.1
